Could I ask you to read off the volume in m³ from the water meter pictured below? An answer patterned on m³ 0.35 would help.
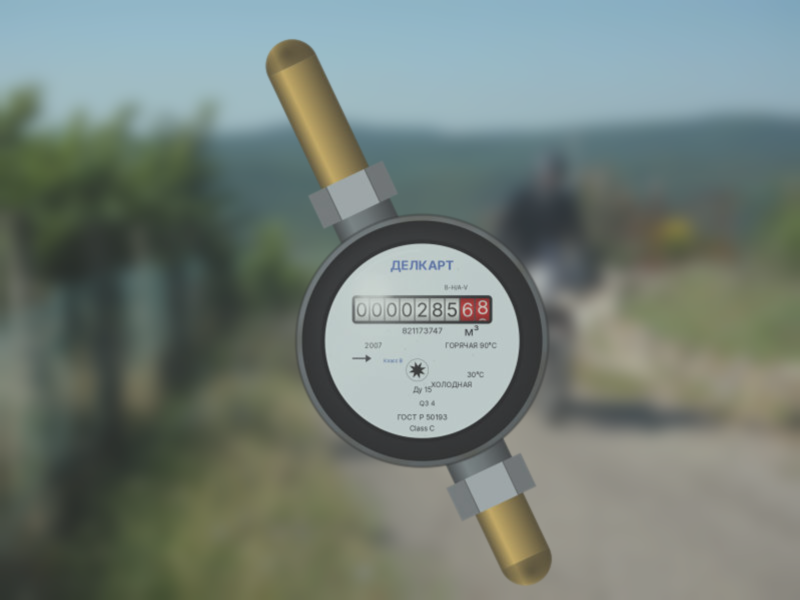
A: m³ 285.68
